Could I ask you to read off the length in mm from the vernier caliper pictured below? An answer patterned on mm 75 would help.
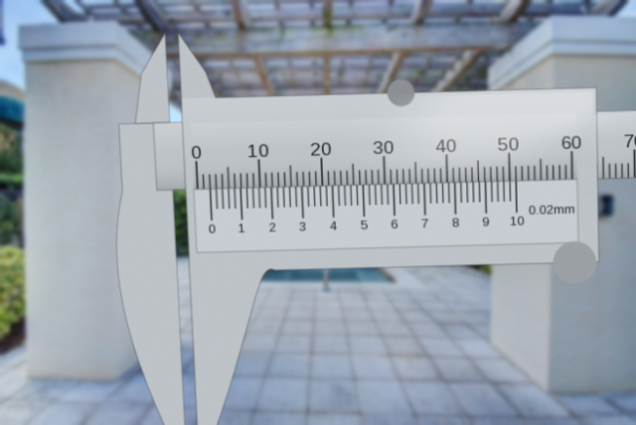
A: mm 2.0
